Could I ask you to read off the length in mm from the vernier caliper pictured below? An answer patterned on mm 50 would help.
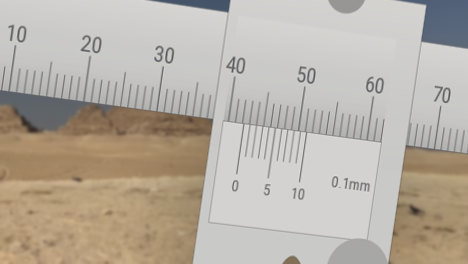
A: mm 42.2
